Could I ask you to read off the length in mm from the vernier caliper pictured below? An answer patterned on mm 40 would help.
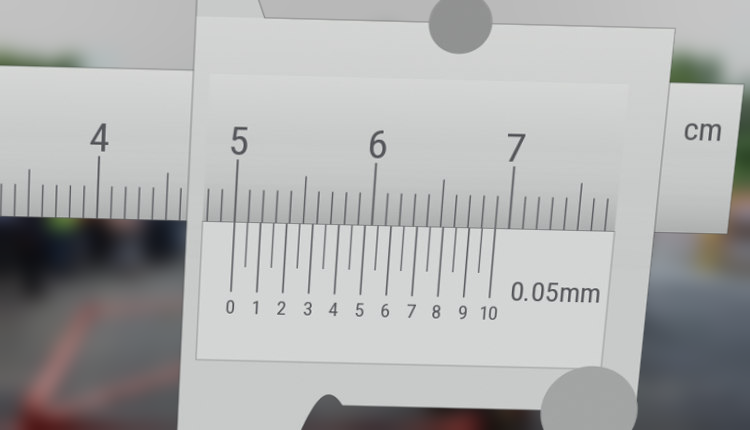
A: mm 50.0
